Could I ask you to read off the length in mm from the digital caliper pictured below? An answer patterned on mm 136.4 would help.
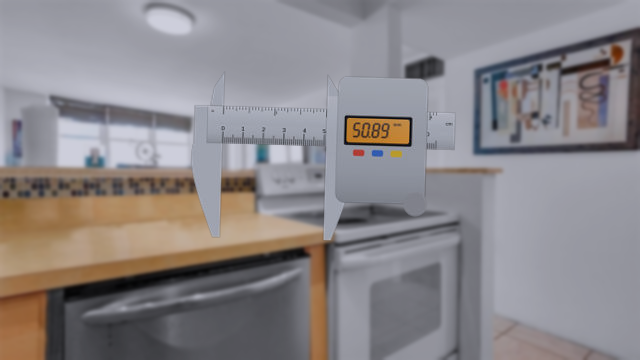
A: mm 50.89
